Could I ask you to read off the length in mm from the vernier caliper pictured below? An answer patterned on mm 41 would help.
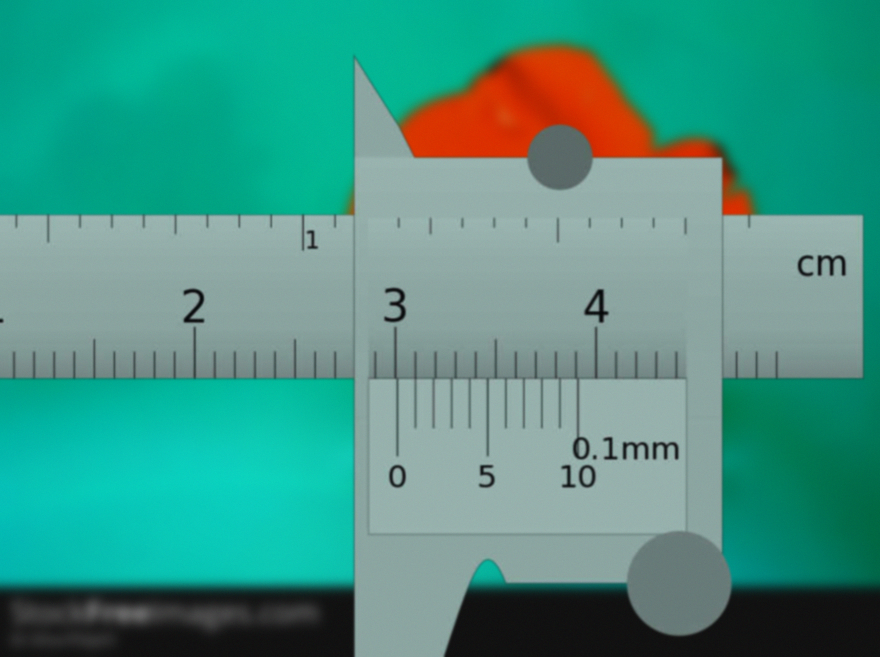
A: mm 30.1
